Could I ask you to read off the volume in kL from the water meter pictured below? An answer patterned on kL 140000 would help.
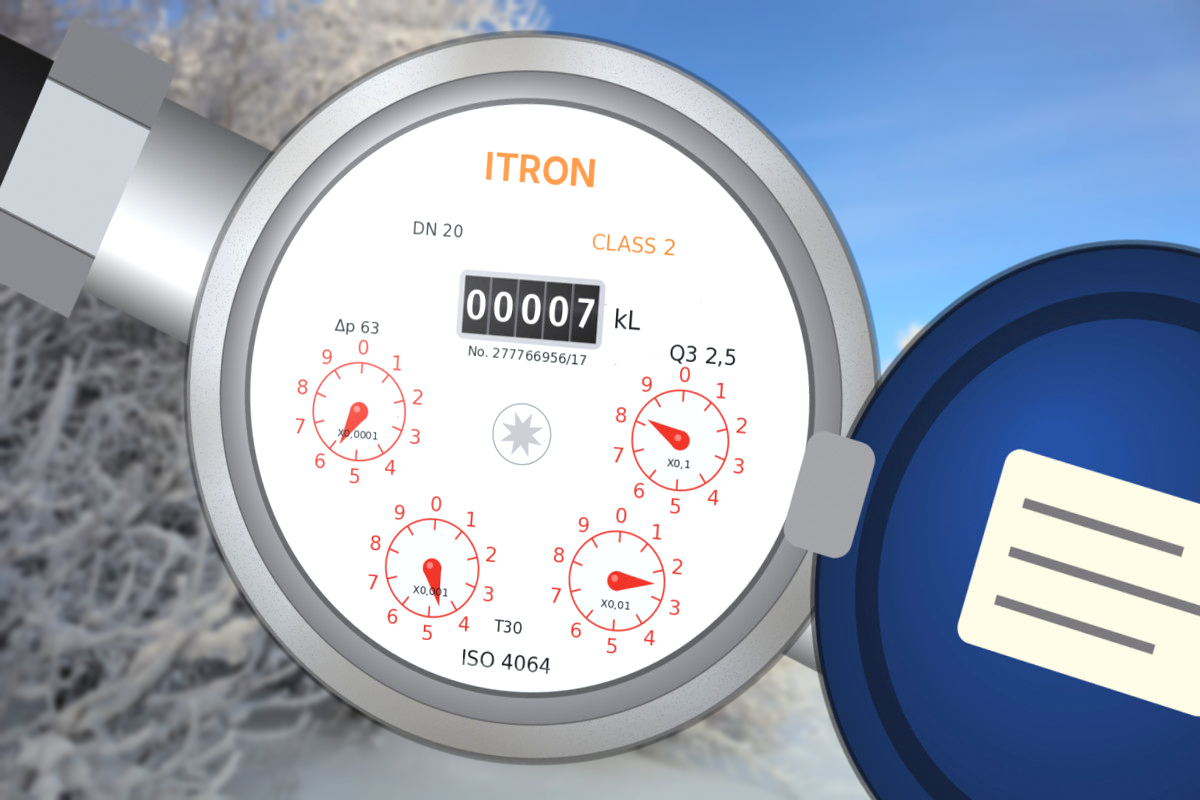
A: kL 7.8245
